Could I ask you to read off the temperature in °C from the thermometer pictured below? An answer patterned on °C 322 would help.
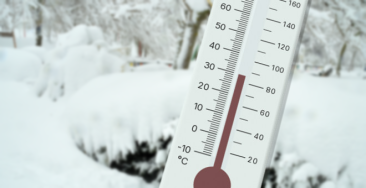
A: °C 30
